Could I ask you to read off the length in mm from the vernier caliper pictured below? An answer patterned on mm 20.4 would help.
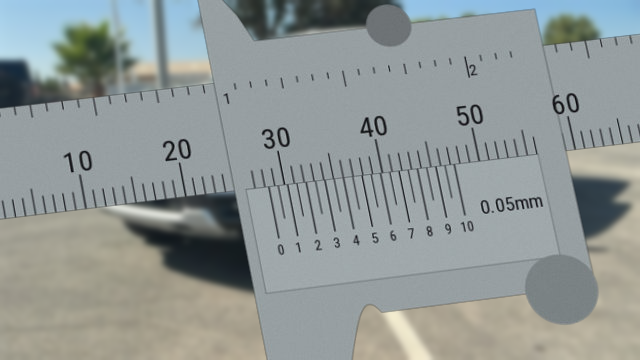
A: mm 28.4
